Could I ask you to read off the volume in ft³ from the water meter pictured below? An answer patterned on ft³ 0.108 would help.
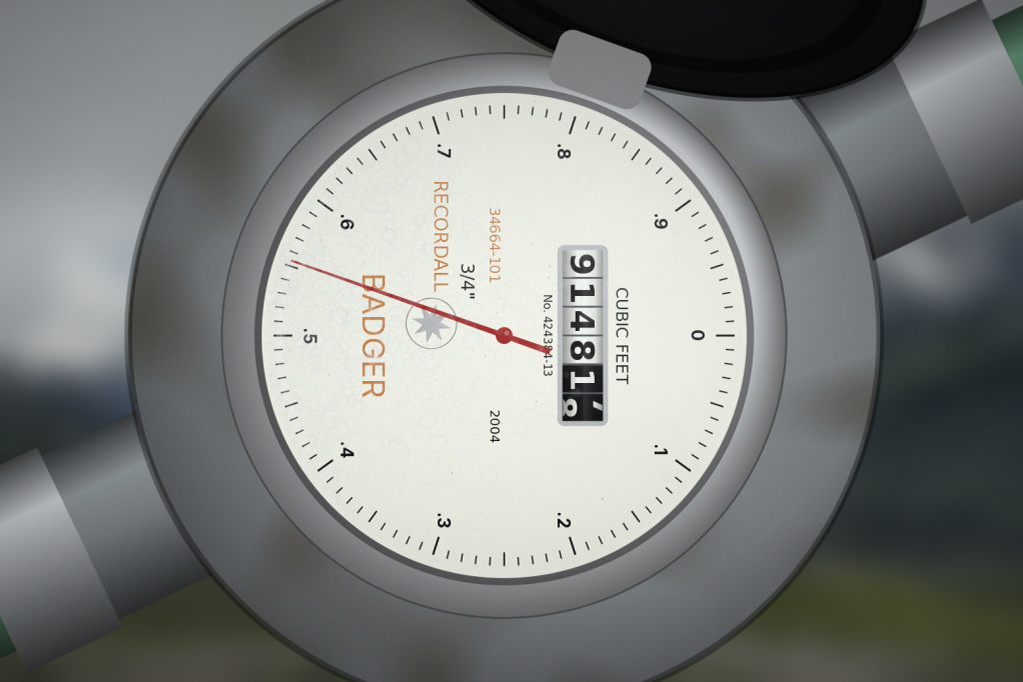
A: ft³ 914817.55
